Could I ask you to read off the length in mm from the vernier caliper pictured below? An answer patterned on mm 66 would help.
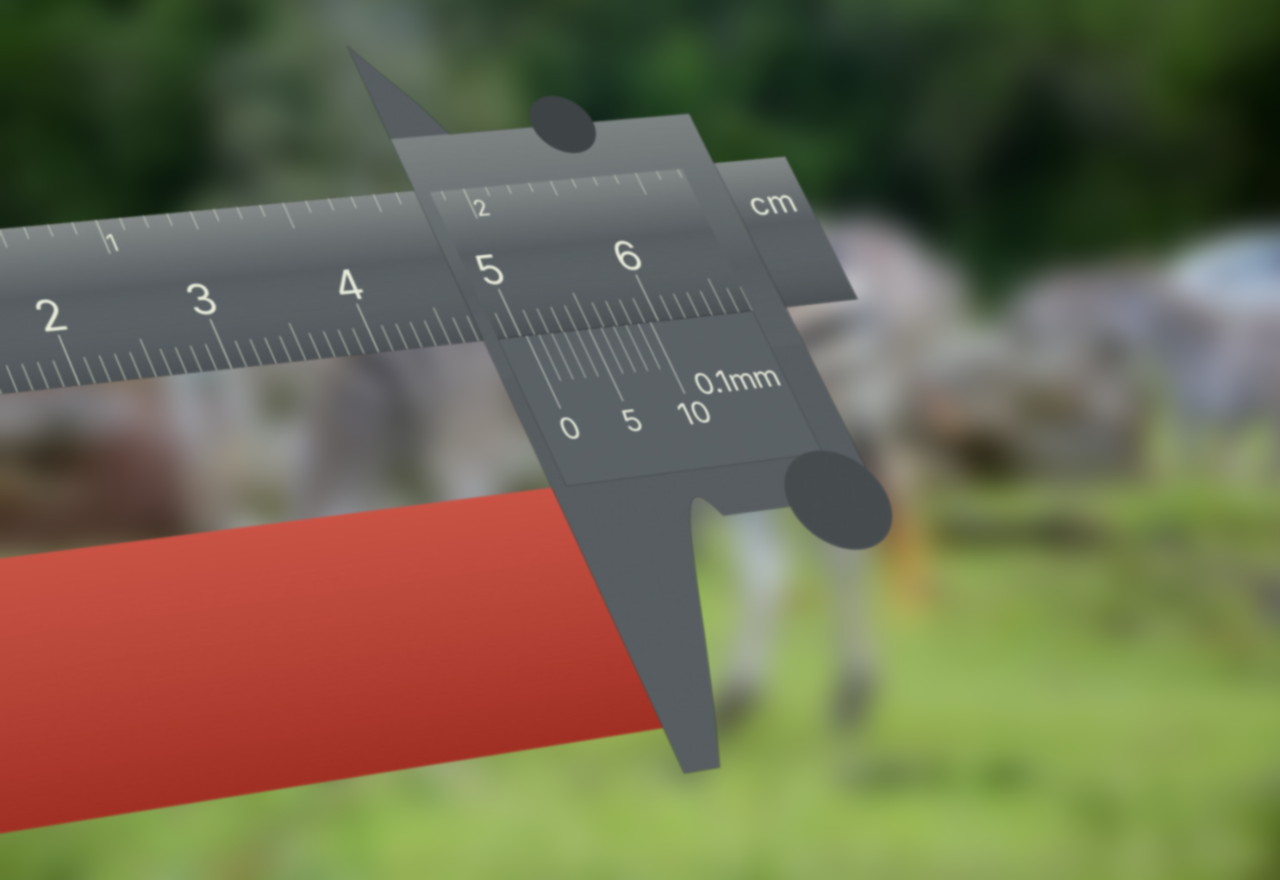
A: mm 50.4
